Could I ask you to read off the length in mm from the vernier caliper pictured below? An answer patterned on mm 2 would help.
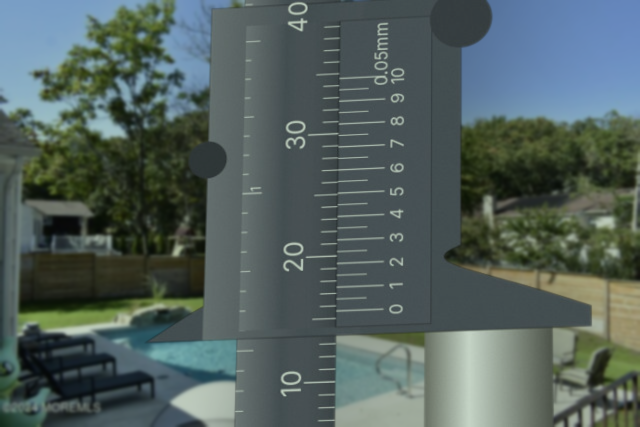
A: mm 15.6
